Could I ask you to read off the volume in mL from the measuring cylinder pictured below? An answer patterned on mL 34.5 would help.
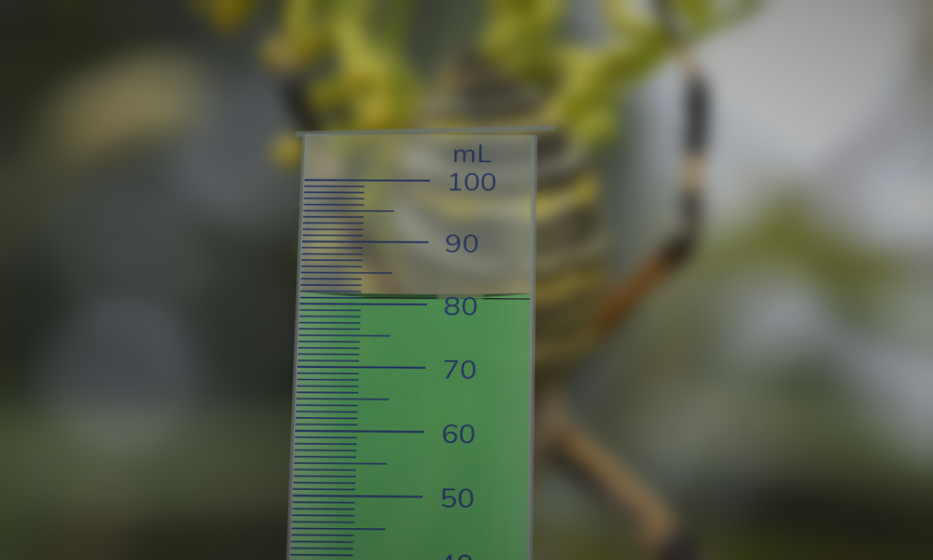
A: mL 81
